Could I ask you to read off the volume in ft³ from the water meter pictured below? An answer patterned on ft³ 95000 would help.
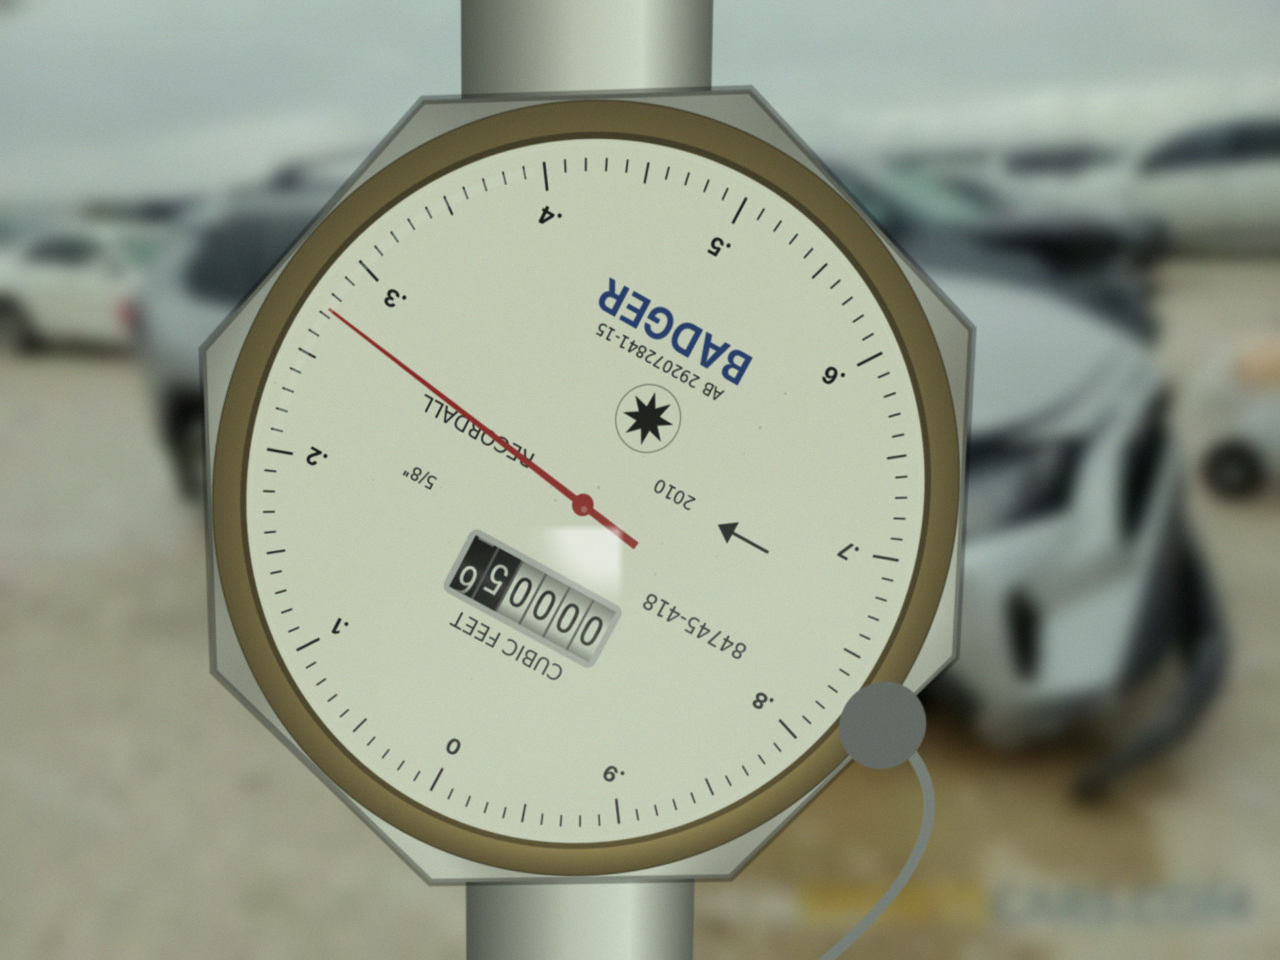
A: ft³ 56.27
